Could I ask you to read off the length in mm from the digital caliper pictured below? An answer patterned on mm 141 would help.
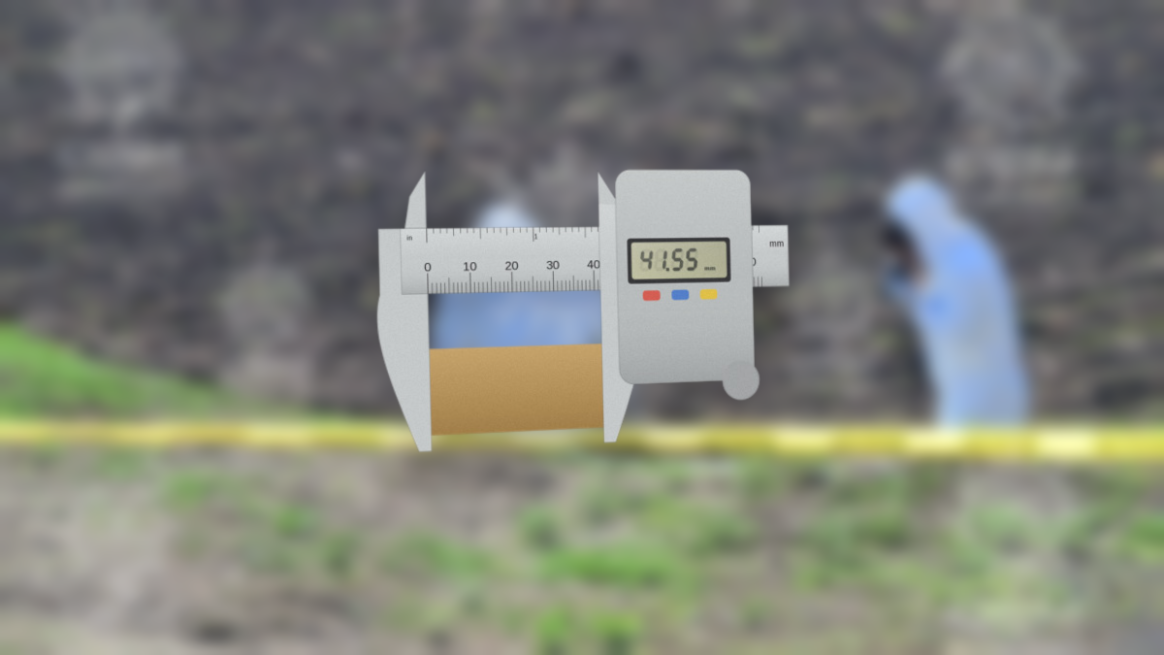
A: mm 41.55
